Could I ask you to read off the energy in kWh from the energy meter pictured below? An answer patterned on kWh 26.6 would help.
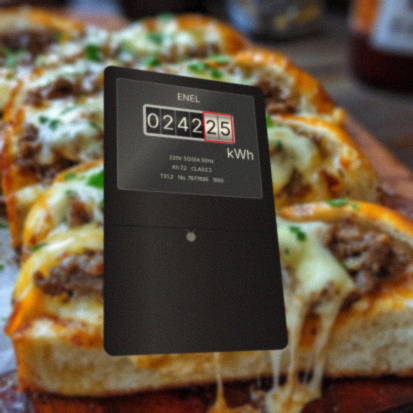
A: kWh 242.25
